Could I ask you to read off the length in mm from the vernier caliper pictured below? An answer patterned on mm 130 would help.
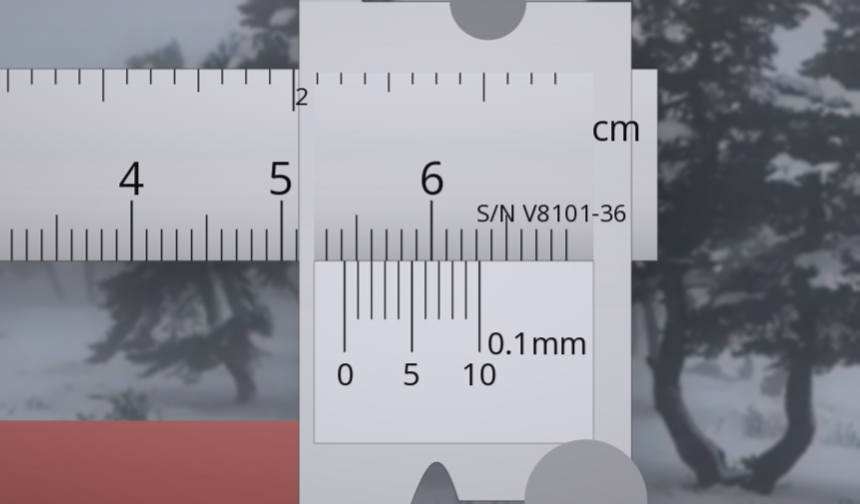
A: mm 54.2
